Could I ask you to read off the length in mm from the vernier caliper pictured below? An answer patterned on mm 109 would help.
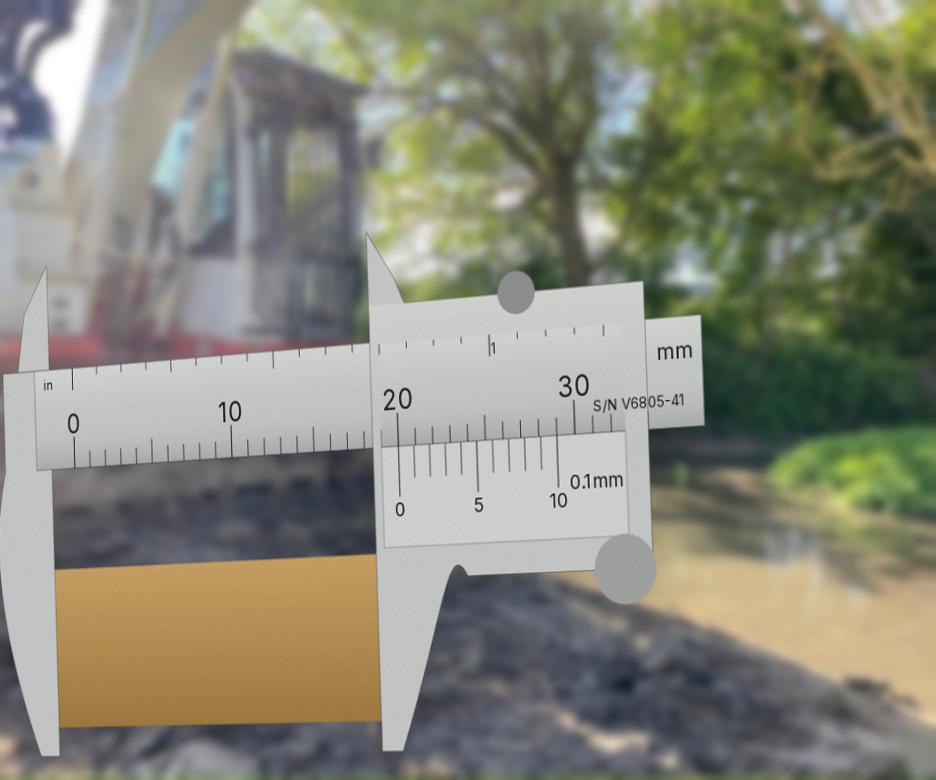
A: mm 20.0
